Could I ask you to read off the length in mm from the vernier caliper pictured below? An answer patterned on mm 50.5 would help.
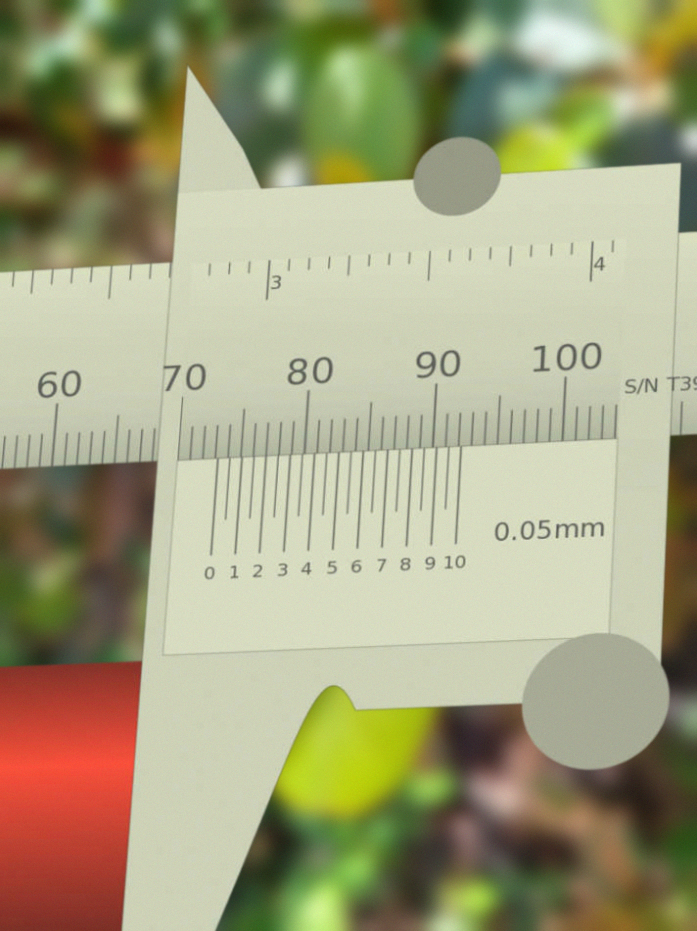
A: mm 73.2
